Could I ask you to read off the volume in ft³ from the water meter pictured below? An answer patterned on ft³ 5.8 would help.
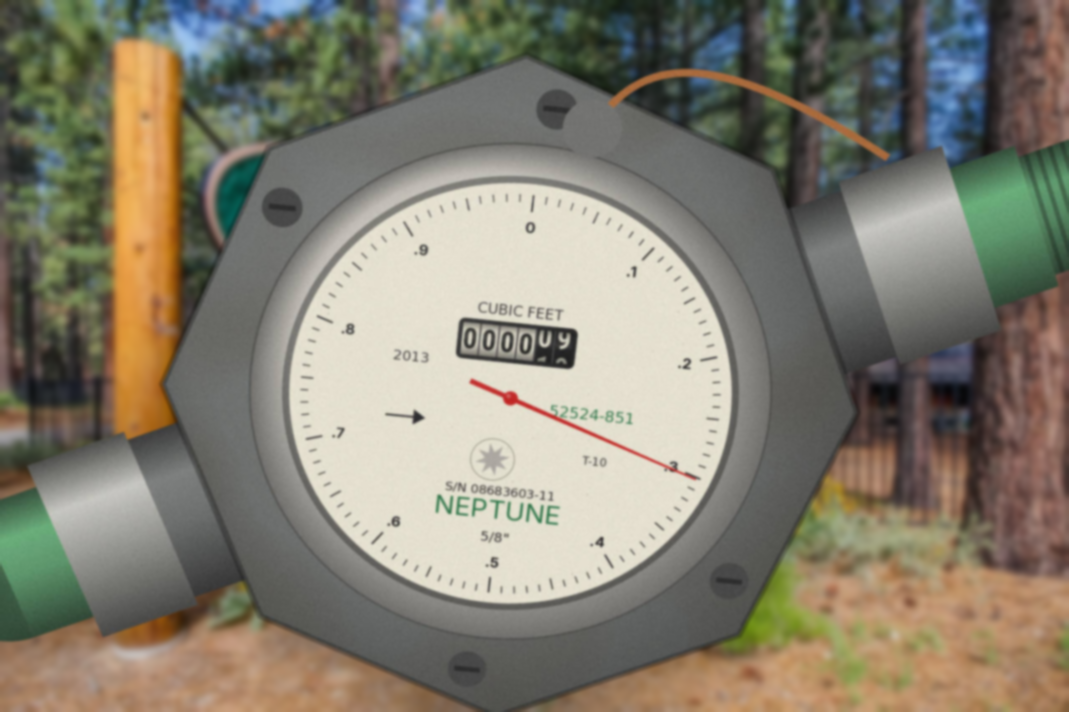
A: ft³ 9.30
